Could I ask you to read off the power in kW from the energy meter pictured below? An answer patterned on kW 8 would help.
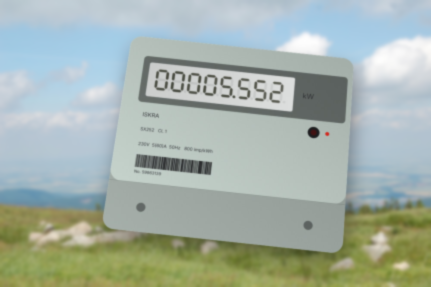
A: kW 5.552
